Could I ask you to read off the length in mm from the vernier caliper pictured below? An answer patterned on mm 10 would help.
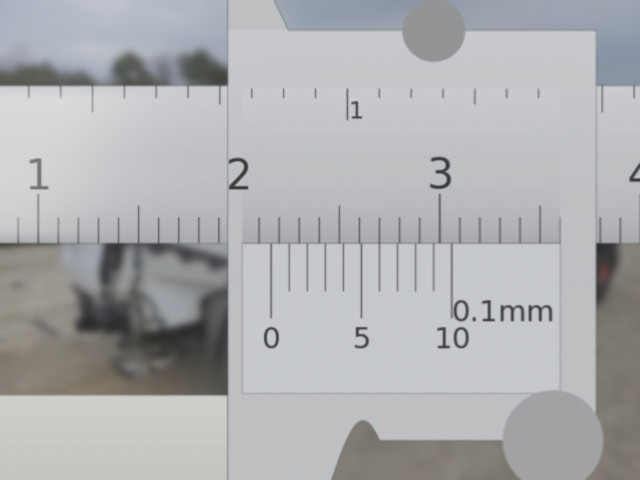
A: mm 21.6
